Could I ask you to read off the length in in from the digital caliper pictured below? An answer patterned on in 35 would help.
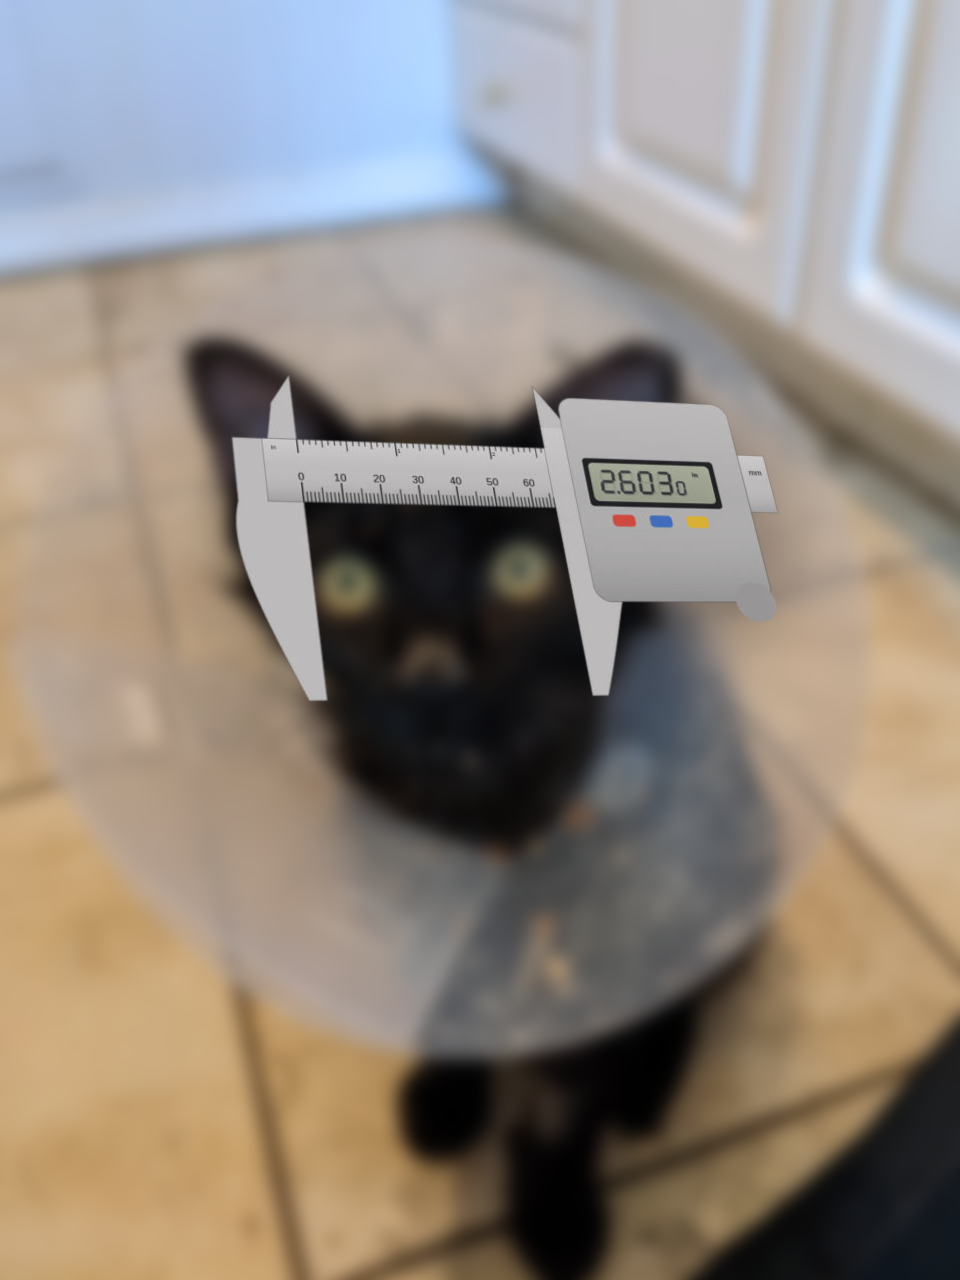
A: in 2.6030
